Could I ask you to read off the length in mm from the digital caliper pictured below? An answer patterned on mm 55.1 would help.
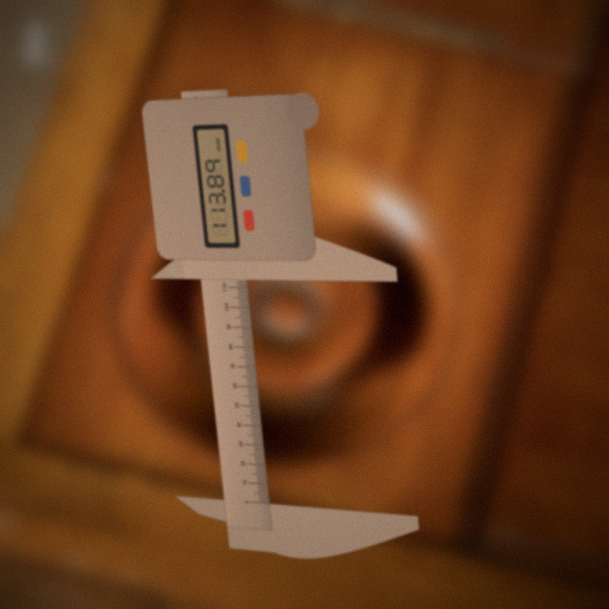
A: mm 113.89
